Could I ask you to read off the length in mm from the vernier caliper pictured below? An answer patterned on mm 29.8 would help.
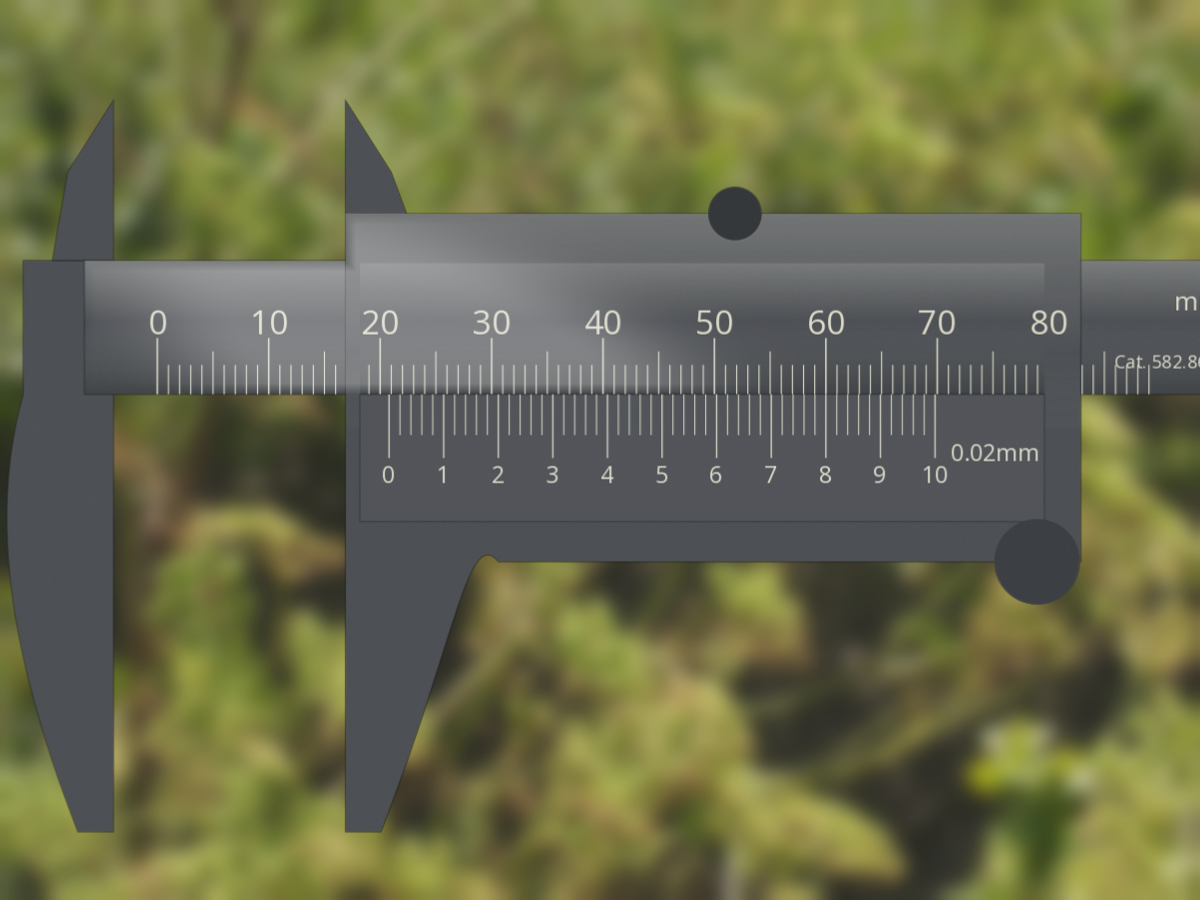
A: mm 20.8
